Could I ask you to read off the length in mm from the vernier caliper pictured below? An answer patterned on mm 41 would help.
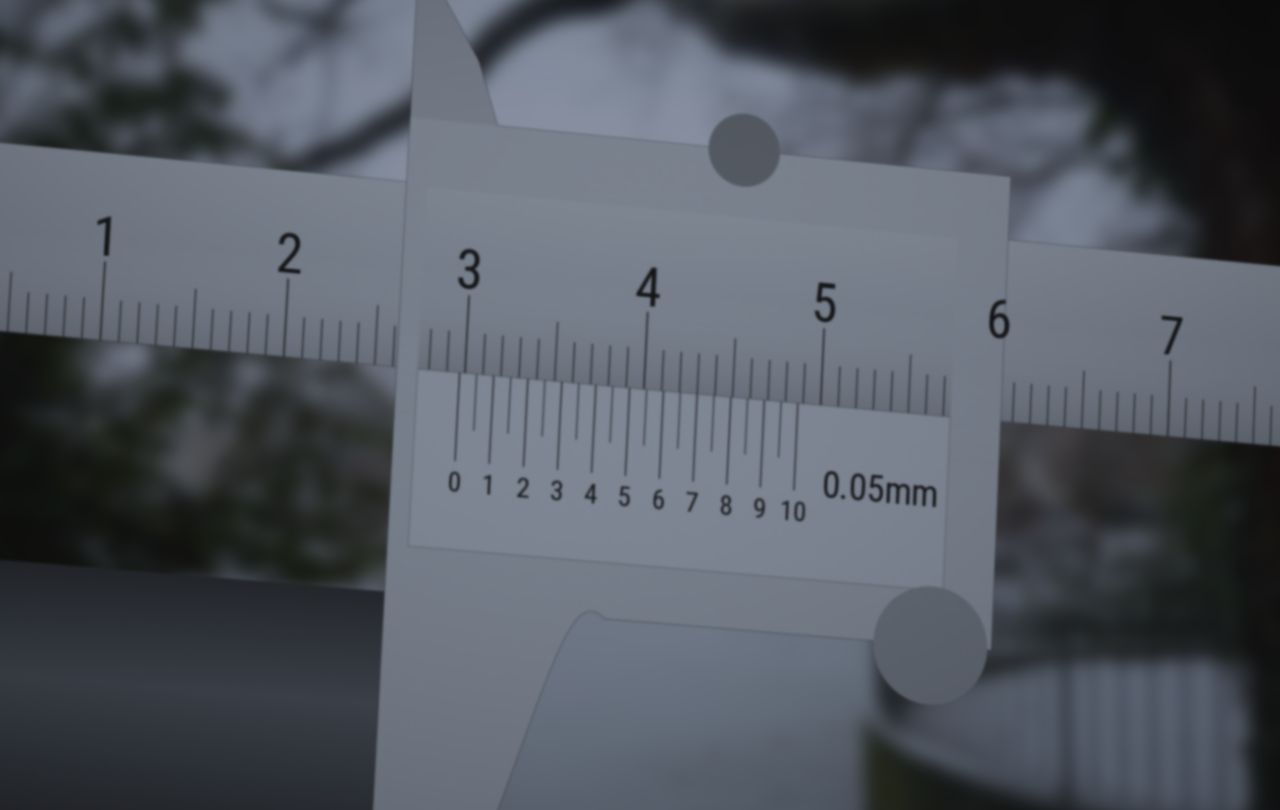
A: mm 29.7
